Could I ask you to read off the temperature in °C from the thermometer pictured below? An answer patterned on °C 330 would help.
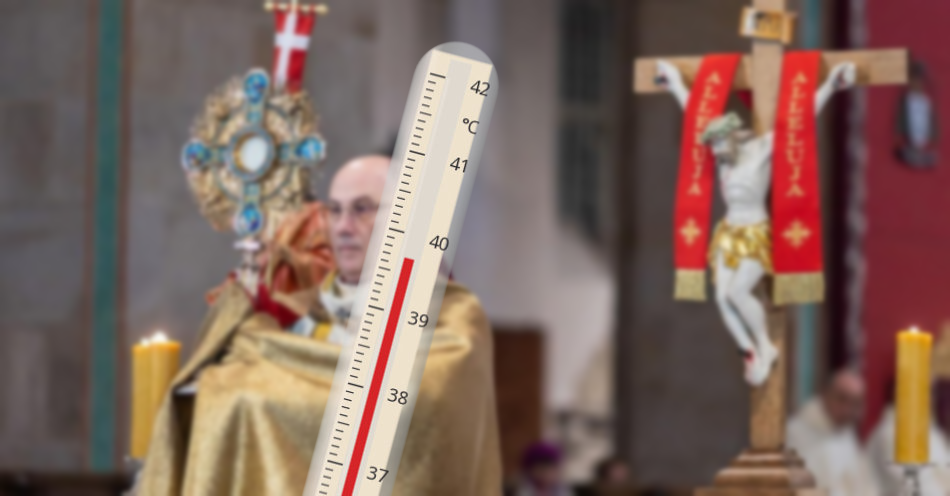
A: °C 39.7
